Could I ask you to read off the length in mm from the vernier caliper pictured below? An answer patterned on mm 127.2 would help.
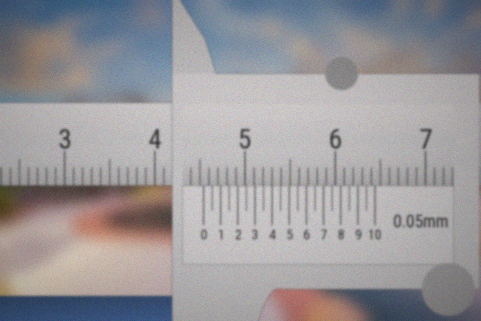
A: mm 45.4
